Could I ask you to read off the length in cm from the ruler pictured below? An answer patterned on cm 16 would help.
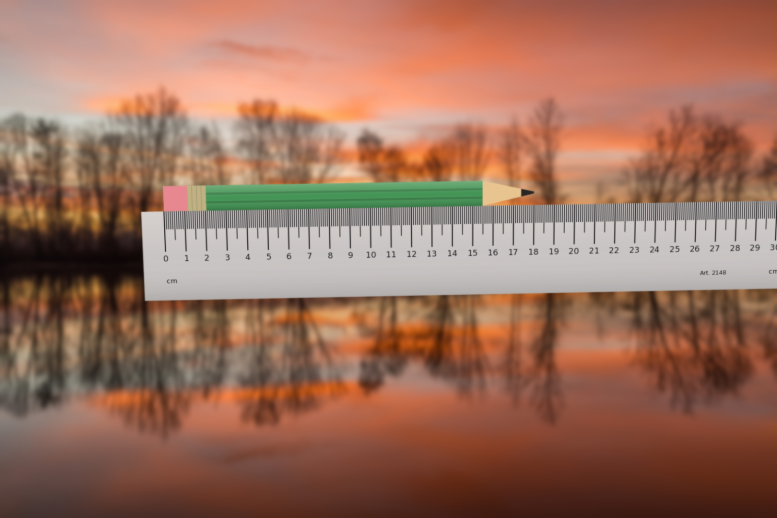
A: cm 18
